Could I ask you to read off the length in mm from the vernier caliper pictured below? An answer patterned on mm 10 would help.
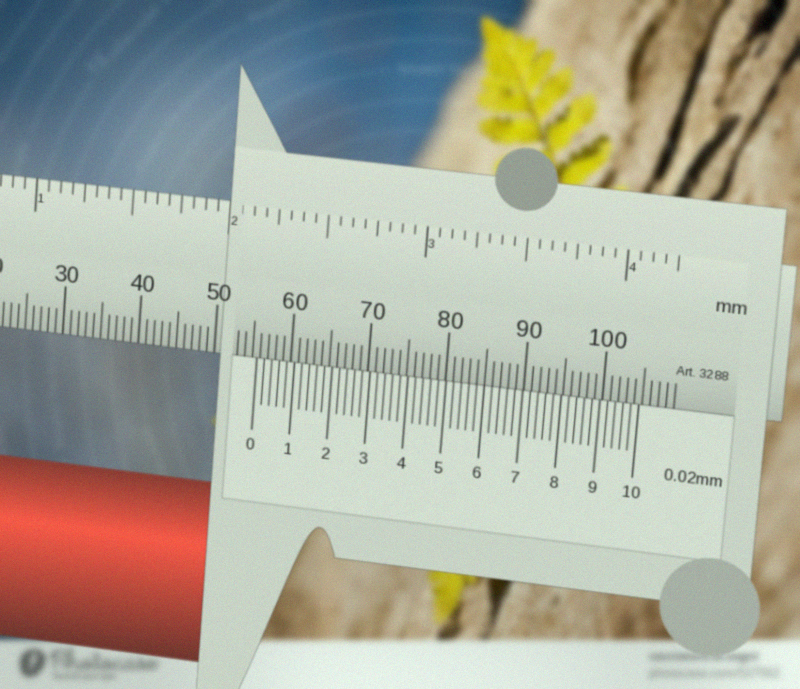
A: mm 55.6
